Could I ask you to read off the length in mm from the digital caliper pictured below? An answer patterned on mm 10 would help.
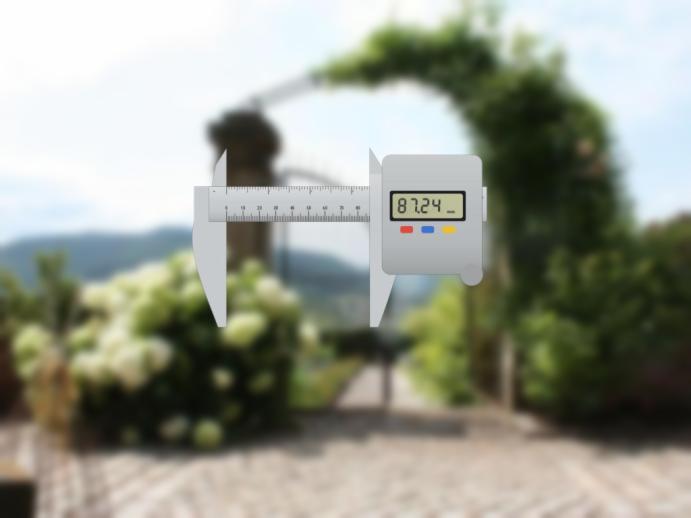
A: mm 87.24
